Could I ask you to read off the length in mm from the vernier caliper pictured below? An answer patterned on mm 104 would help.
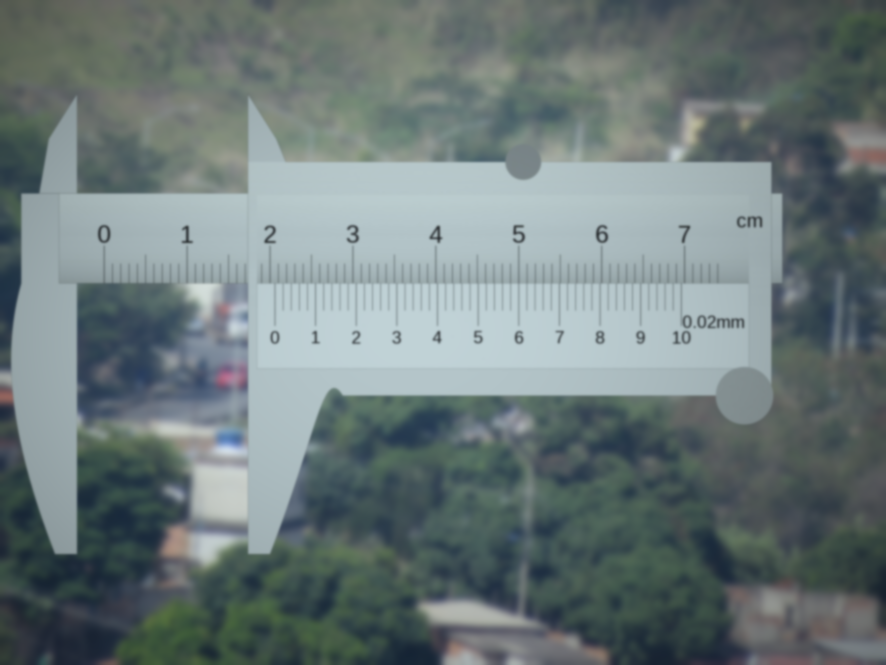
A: mm 20.6
